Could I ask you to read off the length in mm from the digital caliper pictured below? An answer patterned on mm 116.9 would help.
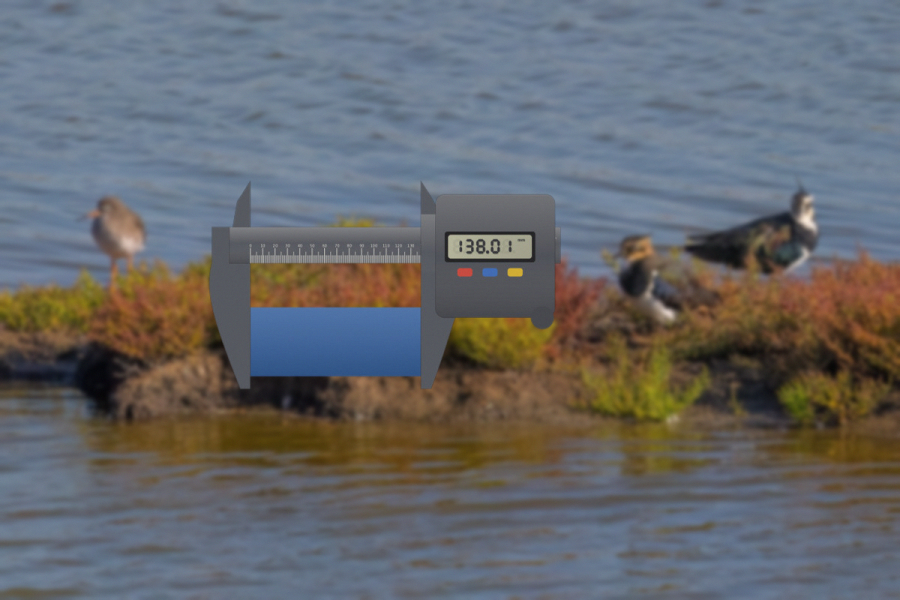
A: mm 138.01
